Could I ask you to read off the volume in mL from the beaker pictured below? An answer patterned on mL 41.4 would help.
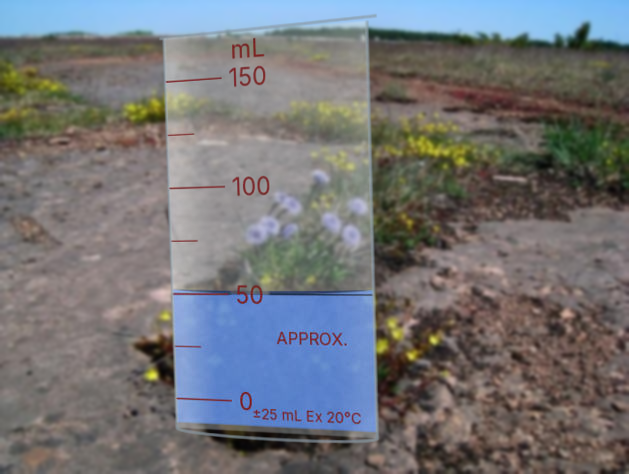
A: mL 50
